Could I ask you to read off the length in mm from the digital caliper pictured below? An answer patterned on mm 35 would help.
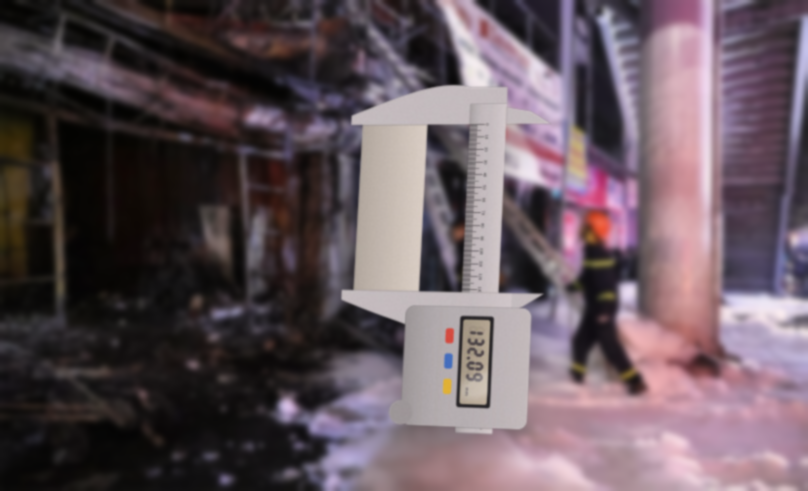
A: mm 132.09
